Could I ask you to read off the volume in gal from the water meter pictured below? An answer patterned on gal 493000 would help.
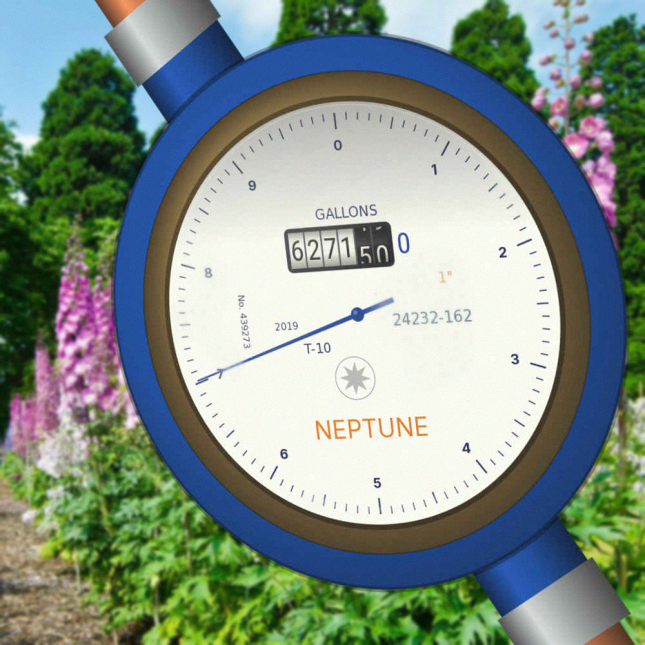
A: gal 6271497.0
